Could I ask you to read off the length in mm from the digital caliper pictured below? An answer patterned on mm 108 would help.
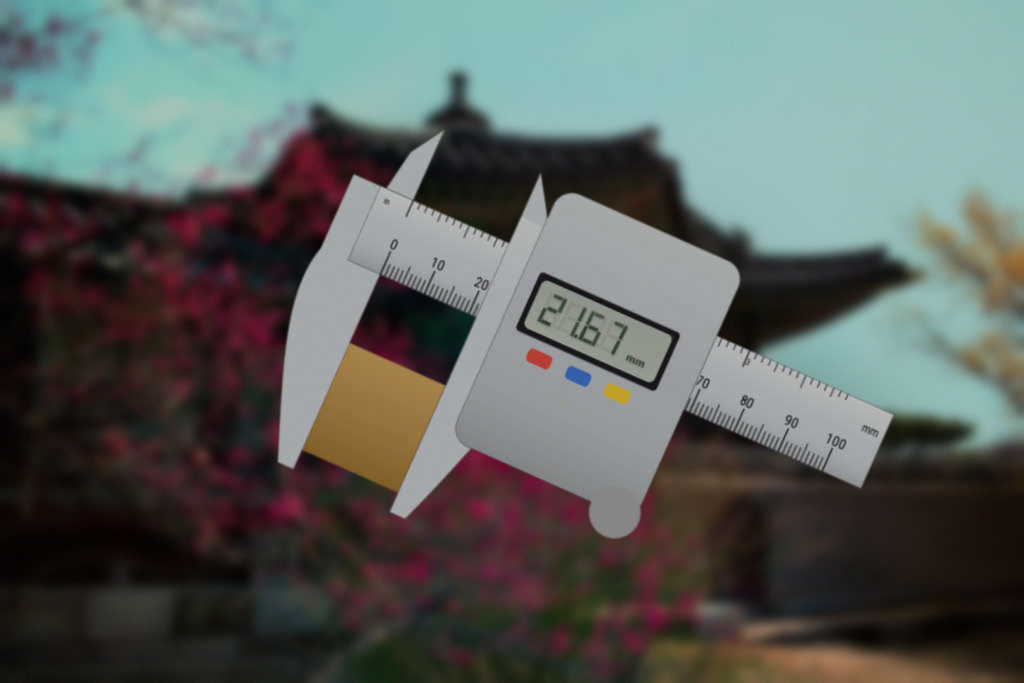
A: mm 21.67
